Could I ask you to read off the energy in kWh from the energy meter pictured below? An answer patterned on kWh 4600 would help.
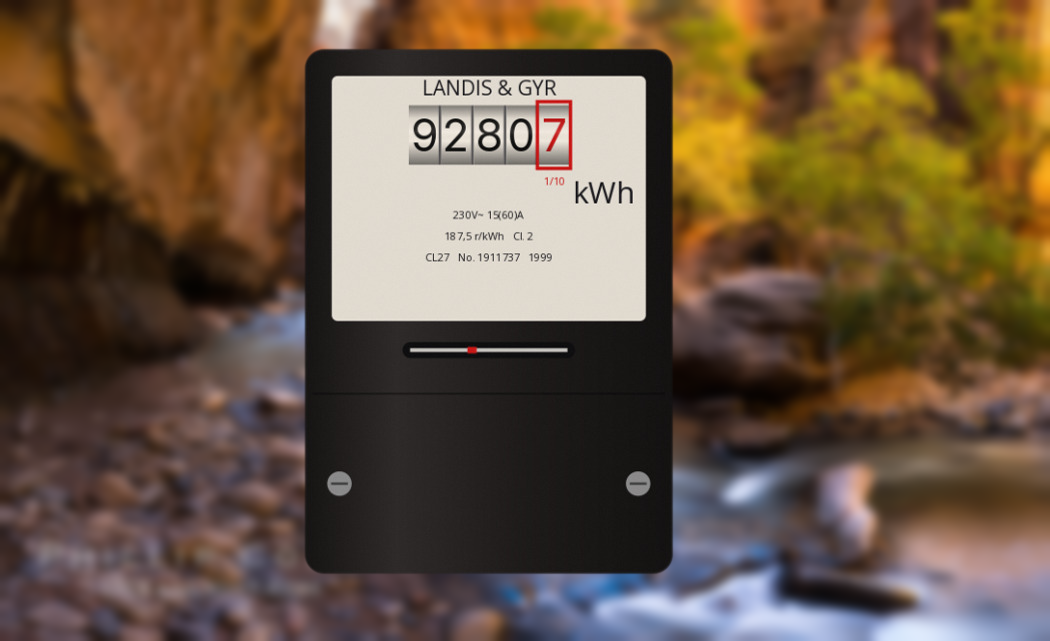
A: kWh 9280.7
